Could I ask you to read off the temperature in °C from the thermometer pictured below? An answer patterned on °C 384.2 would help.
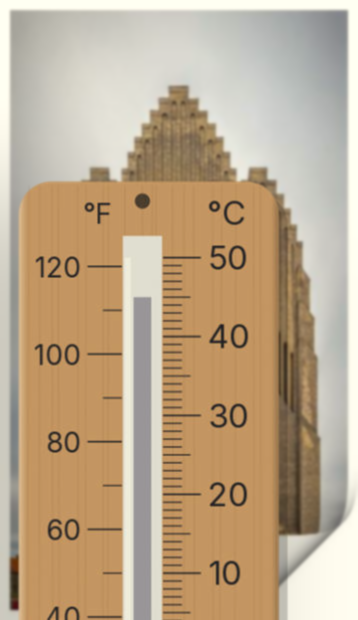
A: °C 45
